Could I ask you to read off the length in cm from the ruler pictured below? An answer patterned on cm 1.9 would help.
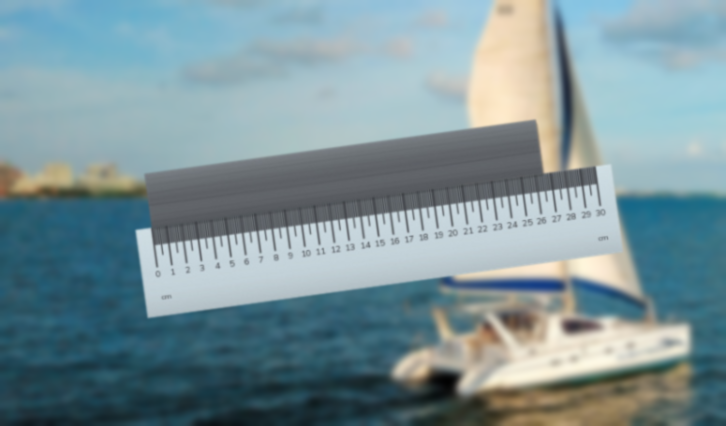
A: cm 26.5
